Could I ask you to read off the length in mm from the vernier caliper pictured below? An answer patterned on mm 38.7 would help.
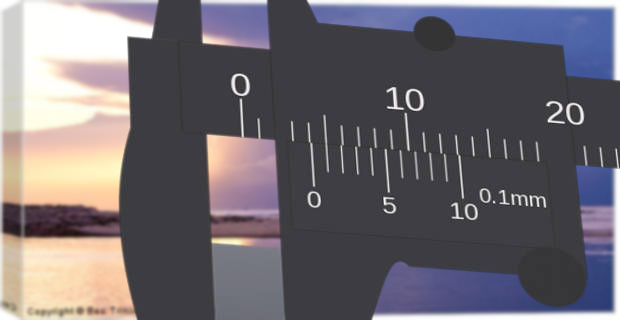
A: mm 4.1
